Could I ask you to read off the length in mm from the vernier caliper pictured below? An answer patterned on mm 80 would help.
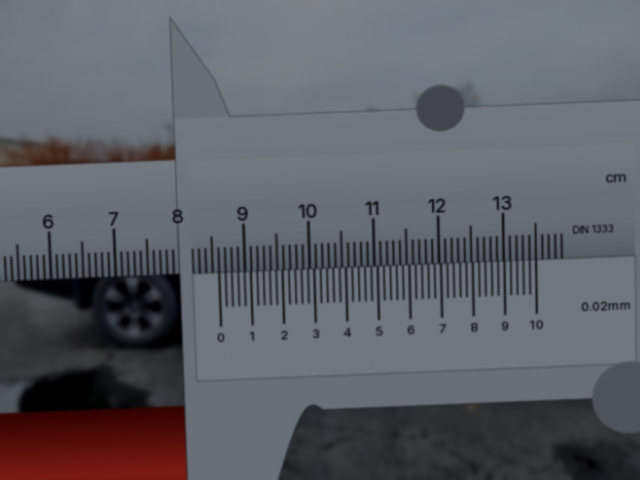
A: mm 86.0
